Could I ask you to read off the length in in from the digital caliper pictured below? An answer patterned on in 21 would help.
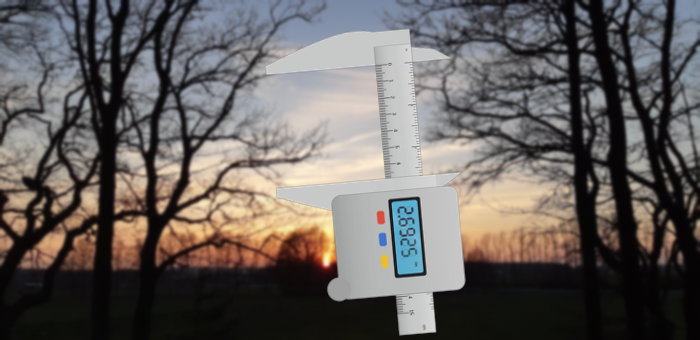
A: in 2.6925
